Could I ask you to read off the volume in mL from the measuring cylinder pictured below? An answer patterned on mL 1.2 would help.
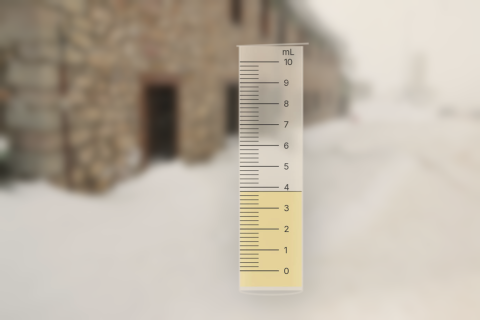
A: mL 3.8
